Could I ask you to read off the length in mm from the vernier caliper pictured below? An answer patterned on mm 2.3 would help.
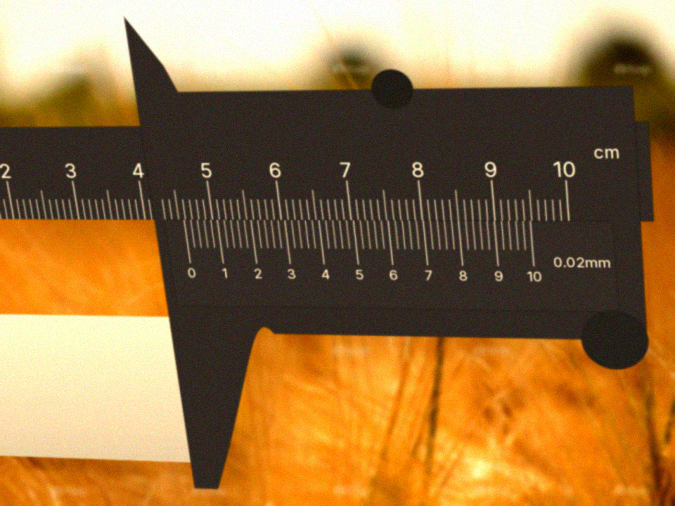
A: mm 45.8
